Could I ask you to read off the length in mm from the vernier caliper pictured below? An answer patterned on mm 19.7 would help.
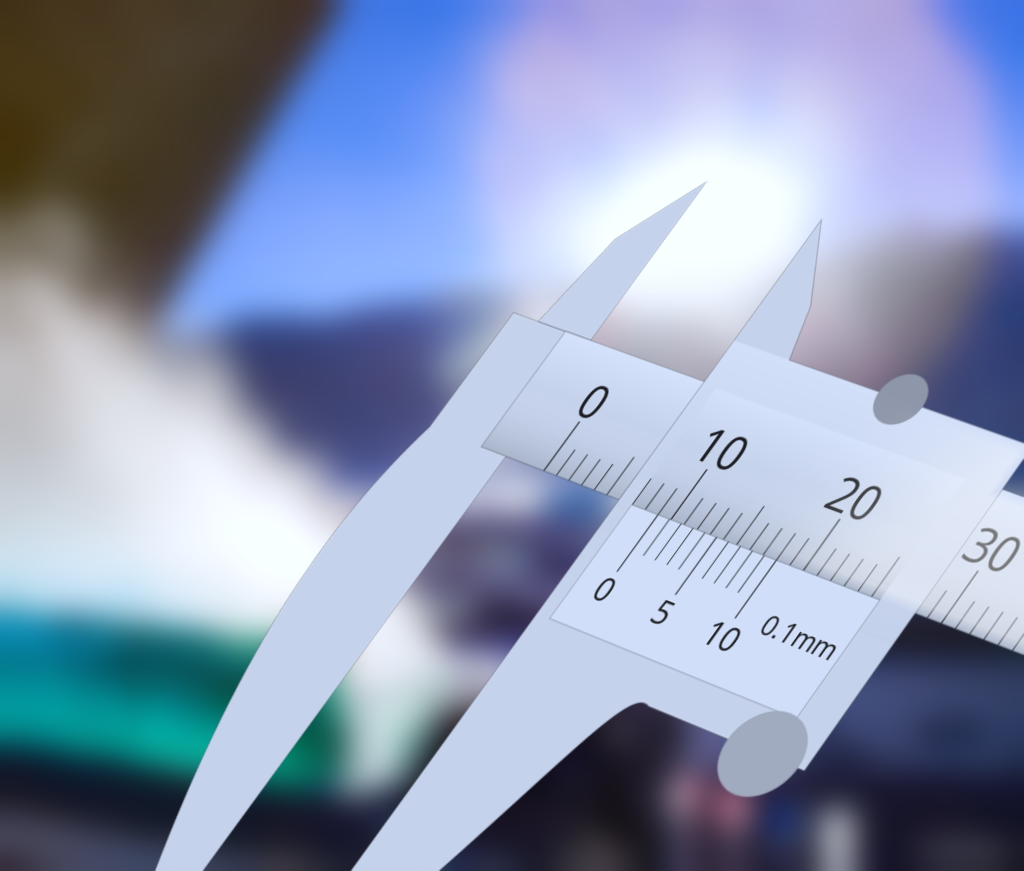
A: mm 9.0
